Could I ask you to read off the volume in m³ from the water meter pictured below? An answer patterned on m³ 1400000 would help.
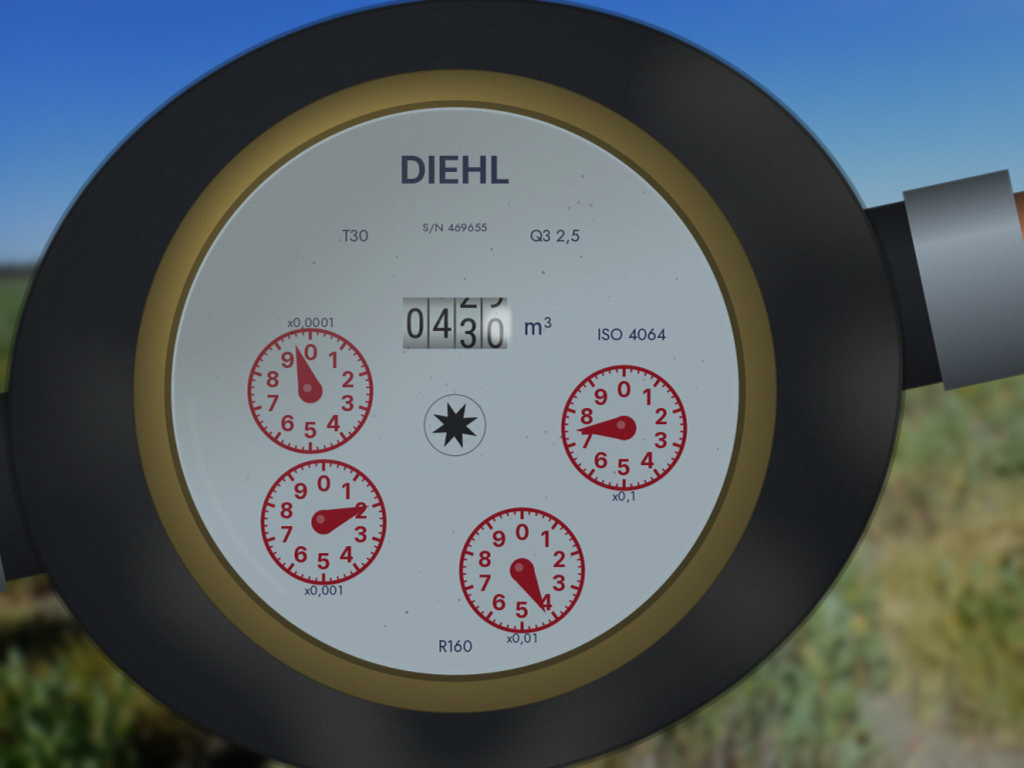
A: m³ 429.7419
